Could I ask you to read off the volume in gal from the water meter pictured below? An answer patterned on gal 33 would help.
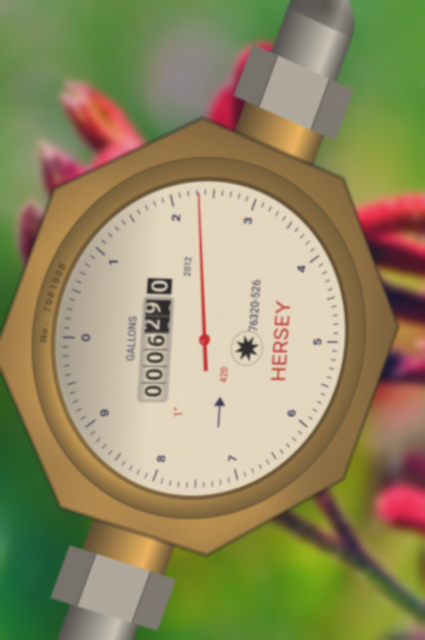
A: gal 6292.3
